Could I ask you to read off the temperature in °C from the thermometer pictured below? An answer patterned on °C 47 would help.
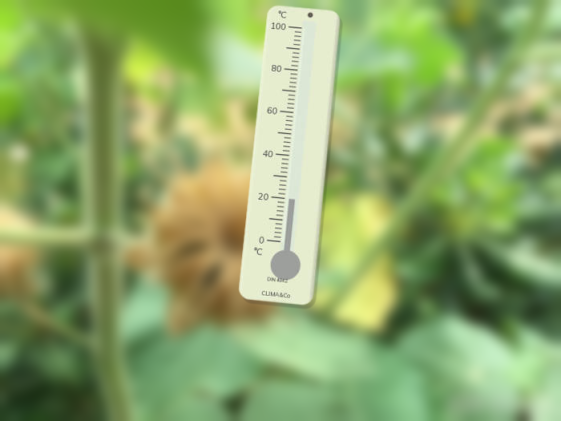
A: °C 20
